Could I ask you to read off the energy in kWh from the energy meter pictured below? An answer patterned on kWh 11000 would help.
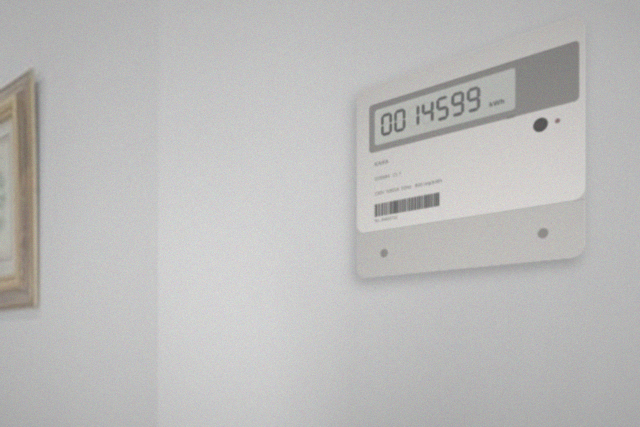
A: kWh 14599
